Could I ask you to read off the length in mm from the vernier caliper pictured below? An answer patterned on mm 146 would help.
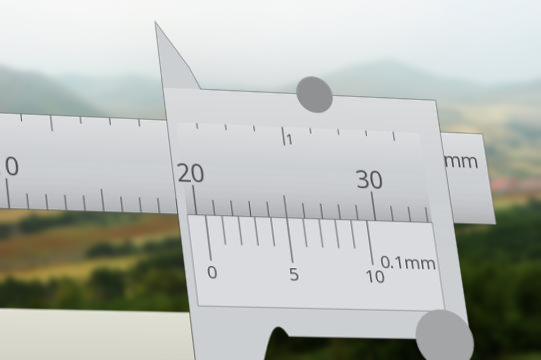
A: mm 20.5
